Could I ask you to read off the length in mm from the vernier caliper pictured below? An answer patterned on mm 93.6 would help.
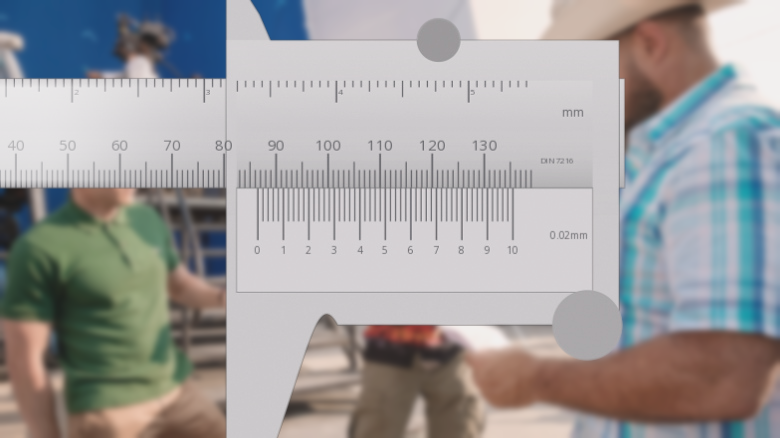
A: mm 86.5
